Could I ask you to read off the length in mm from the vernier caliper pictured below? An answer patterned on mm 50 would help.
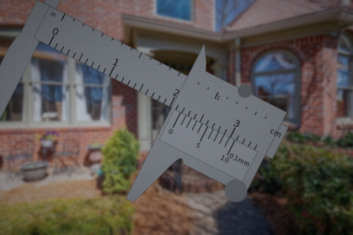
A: mm 21.8
